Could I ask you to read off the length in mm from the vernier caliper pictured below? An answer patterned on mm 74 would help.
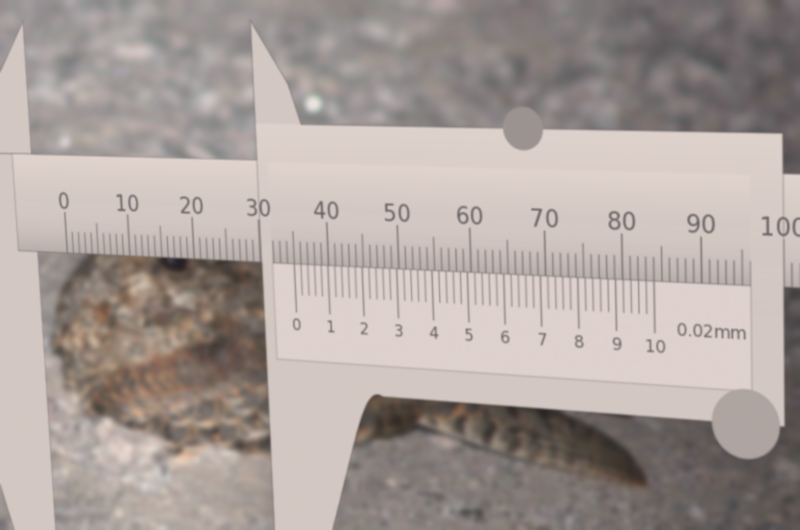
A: mm 35.0
